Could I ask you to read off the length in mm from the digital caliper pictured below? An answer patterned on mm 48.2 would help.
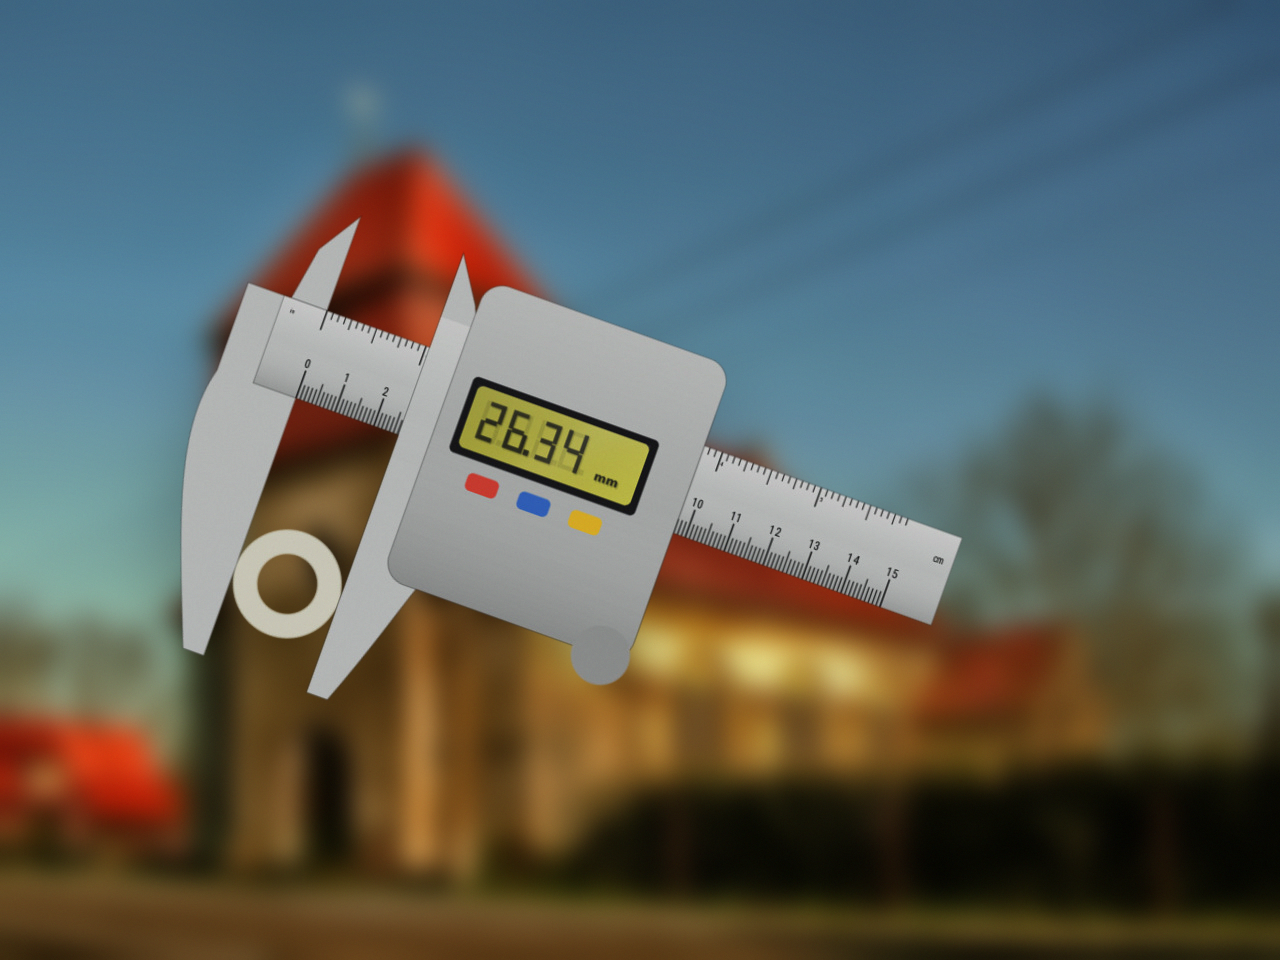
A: mm 26.34
